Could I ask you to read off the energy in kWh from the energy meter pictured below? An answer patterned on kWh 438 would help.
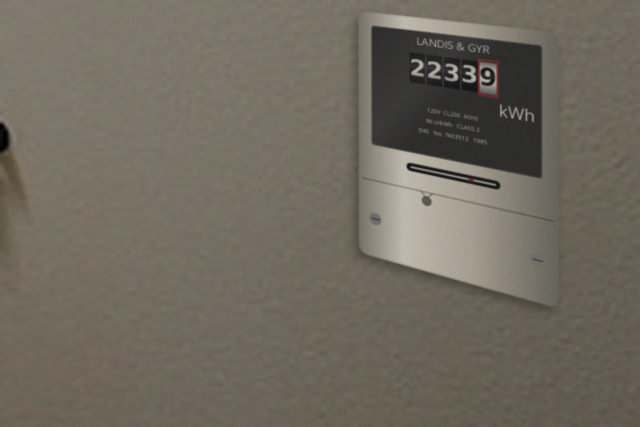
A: kWh 2233.9
